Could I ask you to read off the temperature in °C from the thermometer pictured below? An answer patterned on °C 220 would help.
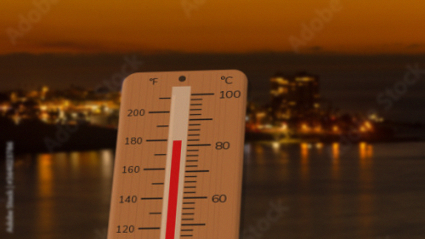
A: °C 82
